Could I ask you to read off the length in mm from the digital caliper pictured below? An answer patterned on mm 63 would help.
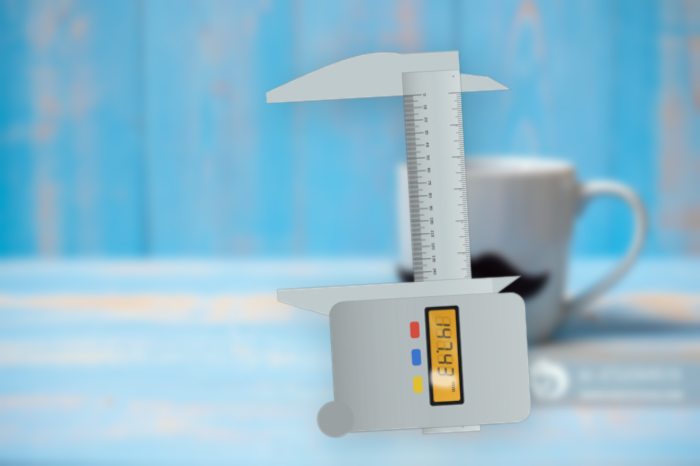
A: mm 147.43
